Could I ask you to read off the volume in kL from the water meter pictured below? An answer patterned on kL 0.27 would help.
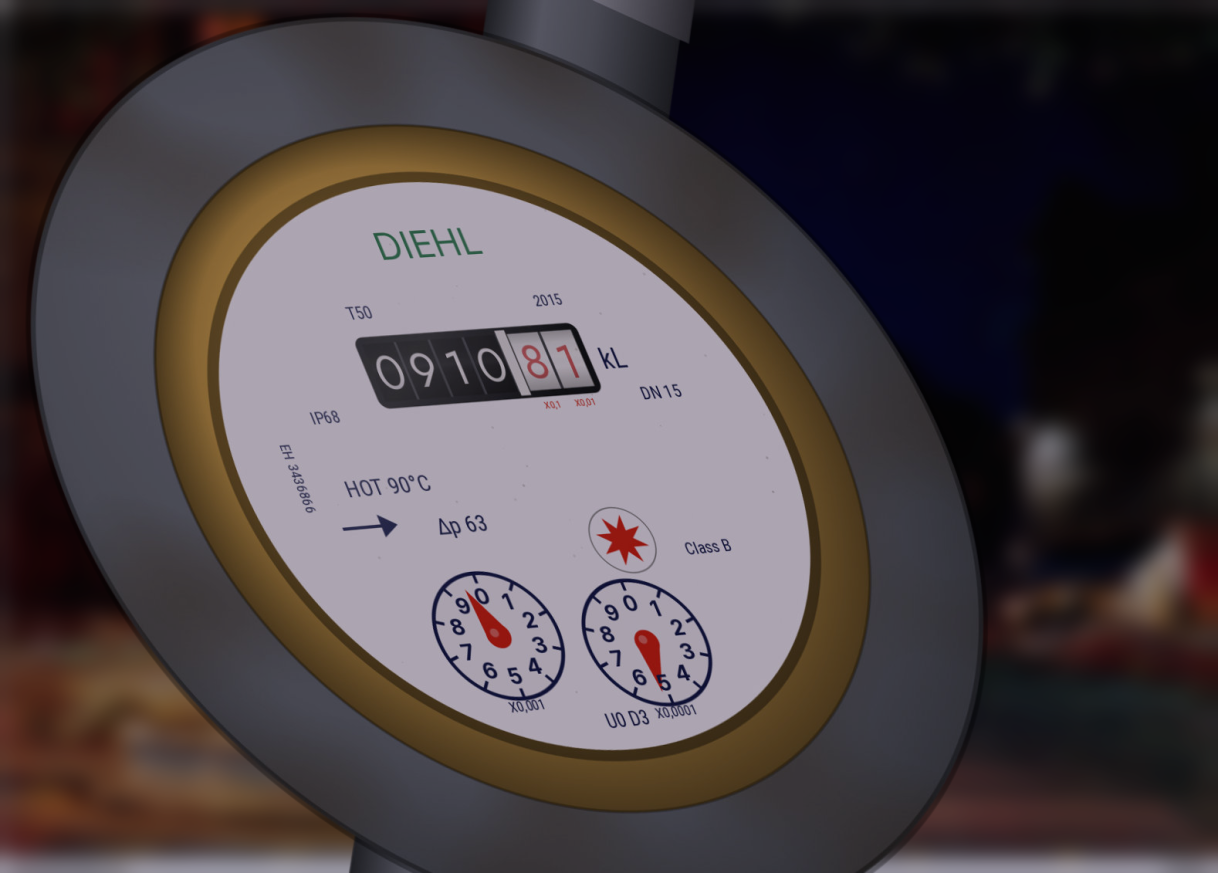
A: kL 910.8095
